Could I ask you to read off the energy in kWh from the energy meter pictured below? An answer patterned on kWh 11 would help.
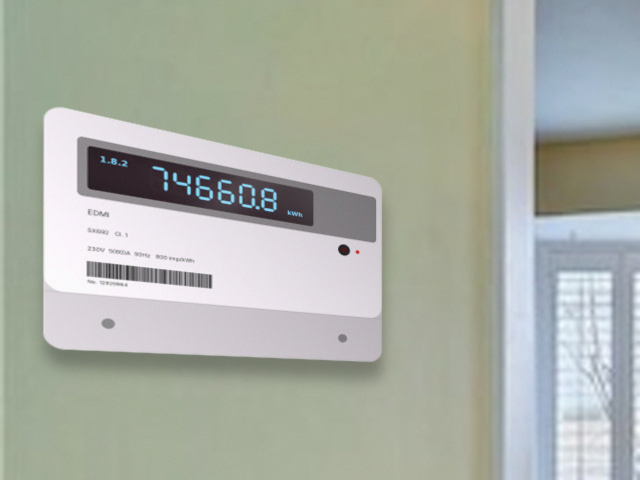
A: kWh 74660.8
